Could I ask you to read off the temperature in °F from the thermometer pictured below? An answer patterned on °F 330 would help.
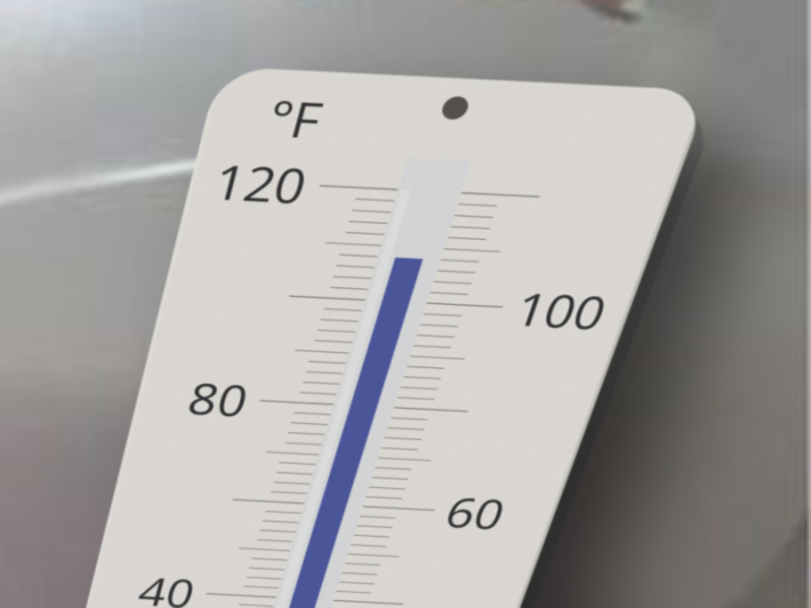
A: °F 108
